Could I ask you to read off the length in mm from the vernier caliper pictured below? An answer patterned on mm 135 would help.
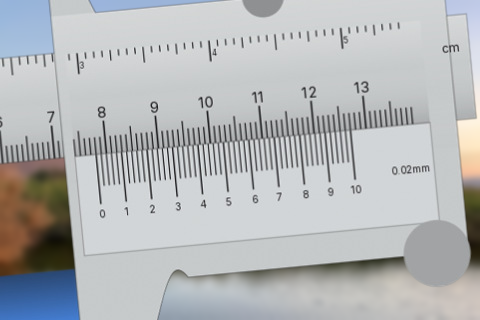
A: mm 78.0
